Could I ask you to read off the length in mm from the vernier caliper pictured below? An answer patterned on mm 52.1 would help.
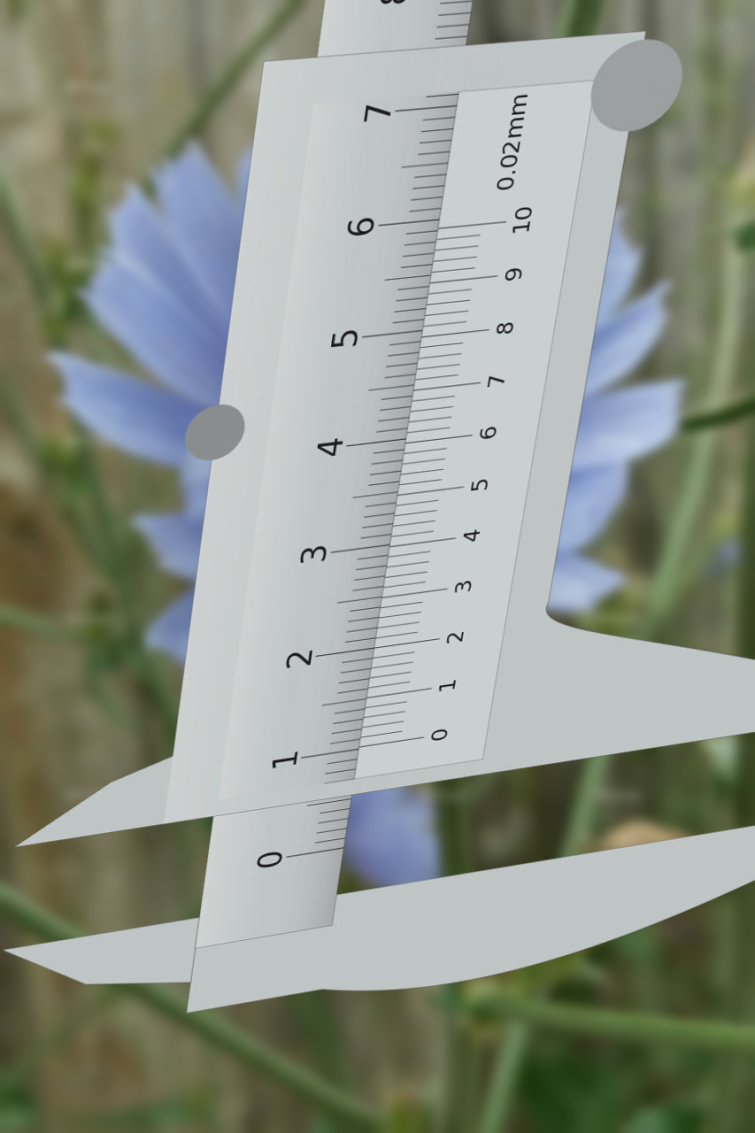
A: mm 10.2
